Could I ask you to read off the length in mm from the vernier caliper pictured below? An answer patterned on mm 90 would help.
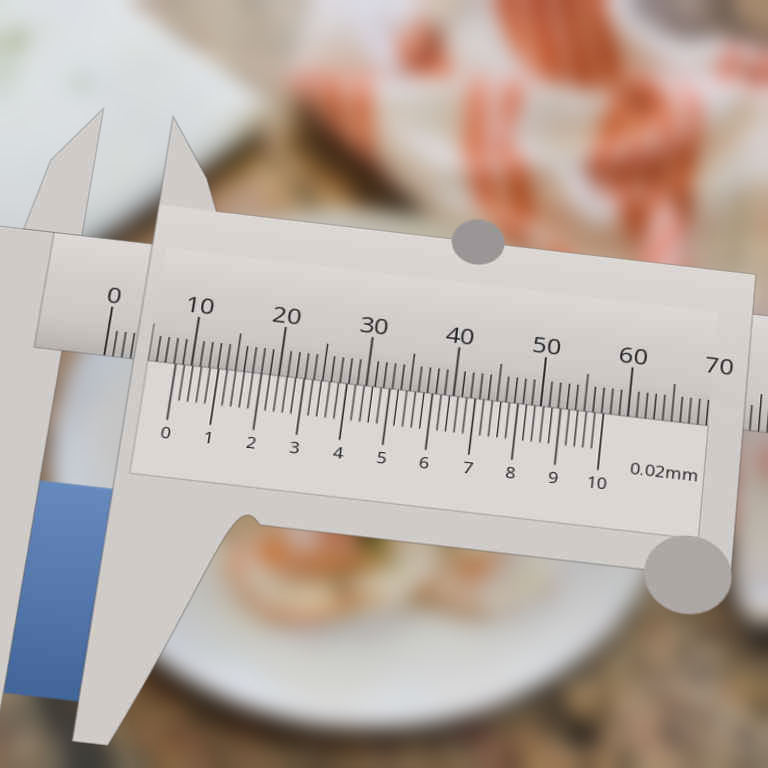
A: mm 8.2
